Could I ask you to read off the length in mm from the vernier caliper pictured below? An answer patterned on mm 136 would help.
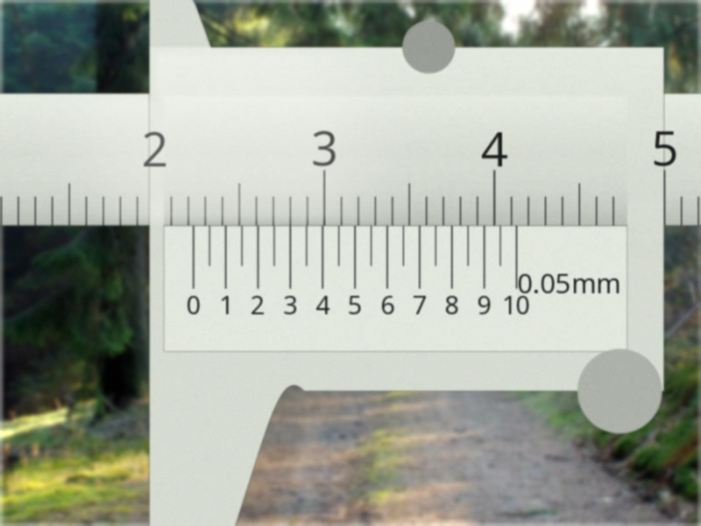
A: mm 22.3
